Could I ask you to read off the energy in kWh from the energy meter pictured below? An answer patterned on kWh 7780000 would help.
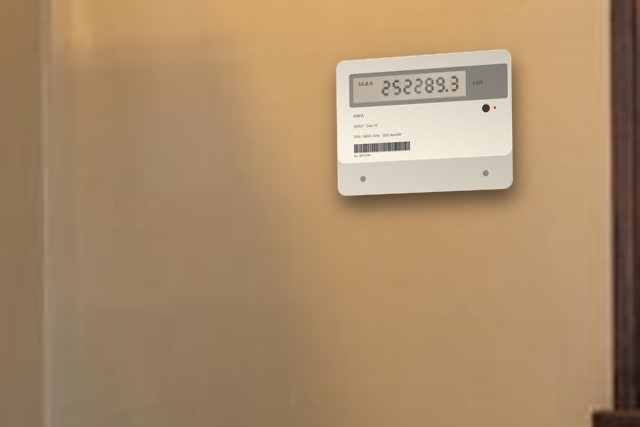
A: kWh 252289.3
